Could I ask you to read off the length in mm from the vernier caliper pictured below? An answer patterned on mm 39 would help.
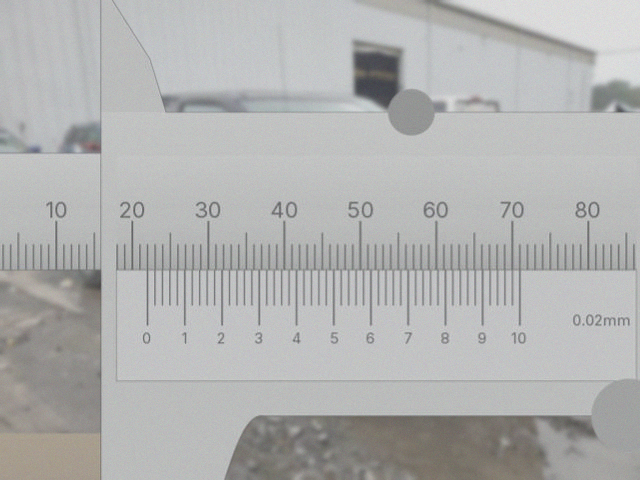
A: mm 22.0
